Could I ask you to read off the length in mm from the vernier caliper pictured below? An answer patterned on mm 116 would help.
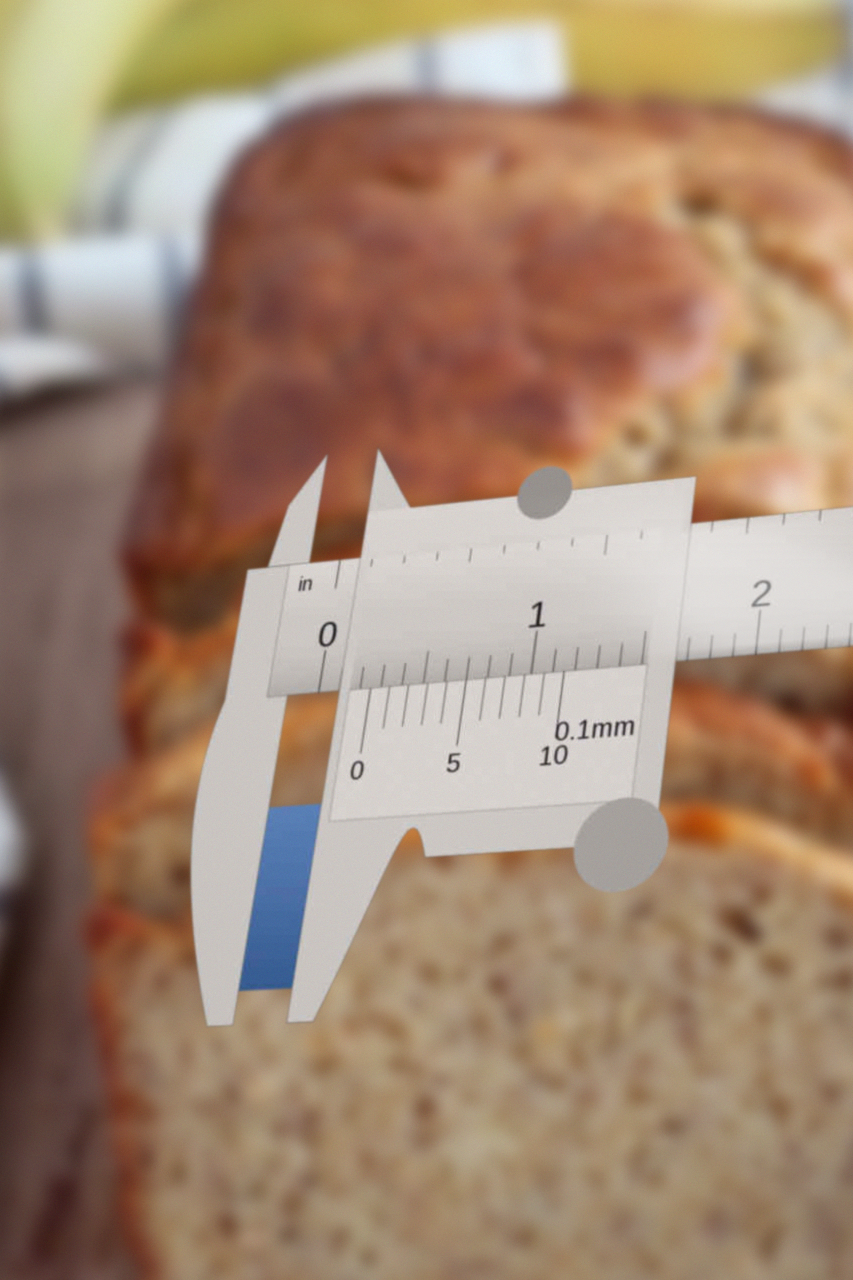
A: mm 2.5
